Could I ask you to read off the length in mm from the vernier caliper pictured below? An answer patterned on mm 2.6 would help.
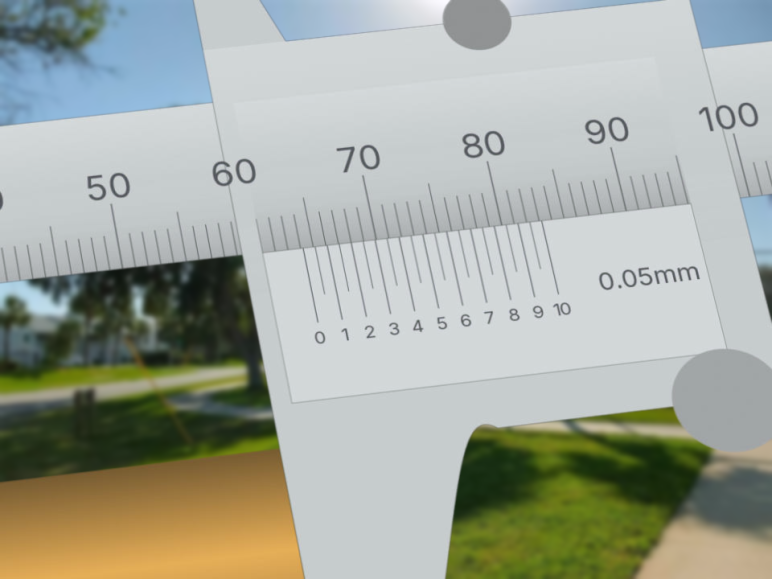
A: mm 64.2
